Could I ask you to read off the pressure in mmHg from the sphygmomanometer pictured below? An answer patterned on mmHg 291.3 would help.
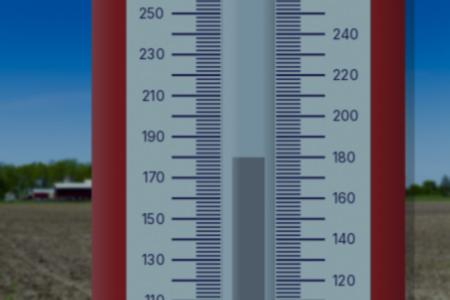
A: mmHg 180
